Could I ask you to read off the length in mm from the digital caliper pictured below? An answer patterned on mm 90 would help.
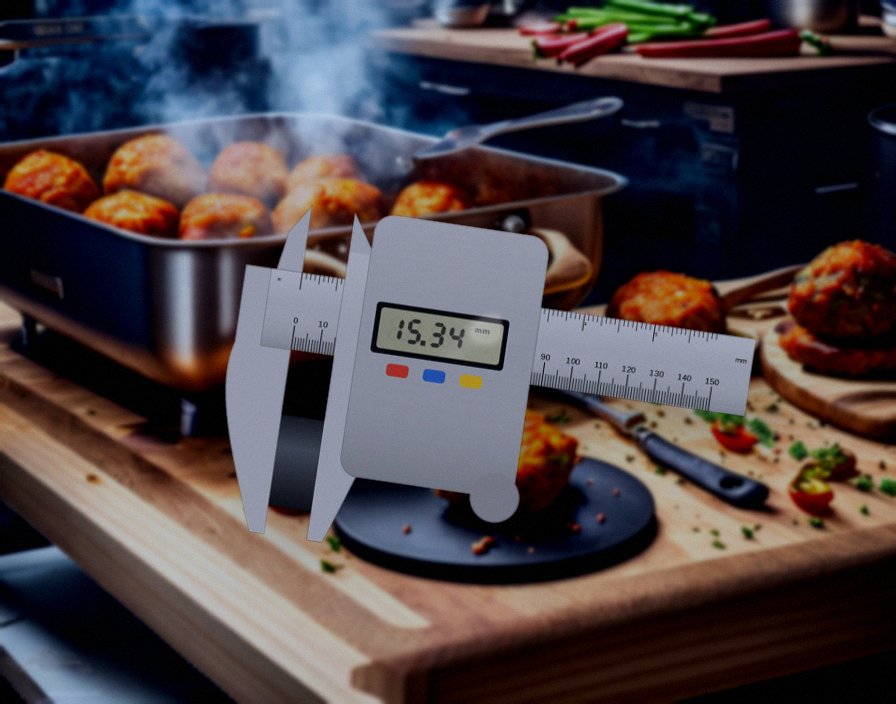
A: mm 15.34
